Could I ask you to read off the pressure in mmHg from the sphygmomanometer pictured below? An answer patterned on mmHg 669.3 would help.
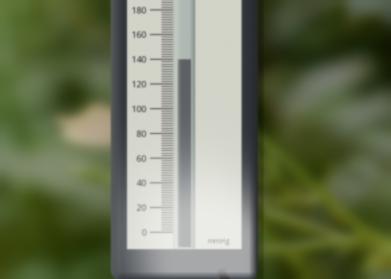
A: mmHg 140
